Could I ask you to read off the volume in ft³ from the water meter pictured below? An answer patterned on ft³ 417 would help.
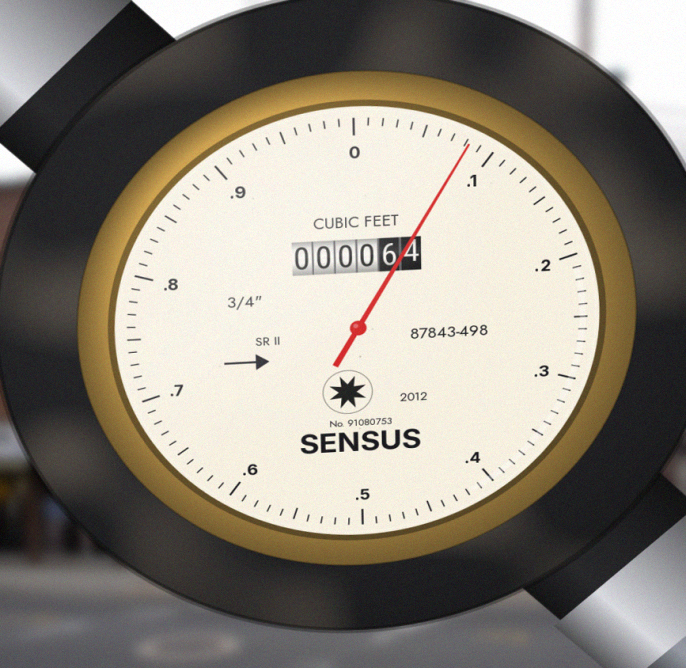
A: ft³ 64.08
